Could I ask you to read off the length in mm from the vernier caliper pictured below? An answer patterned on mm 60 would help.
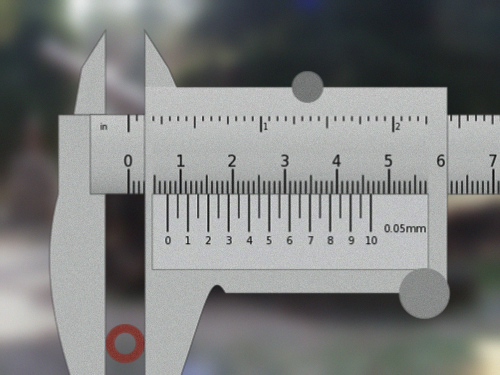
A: mm 7.5
